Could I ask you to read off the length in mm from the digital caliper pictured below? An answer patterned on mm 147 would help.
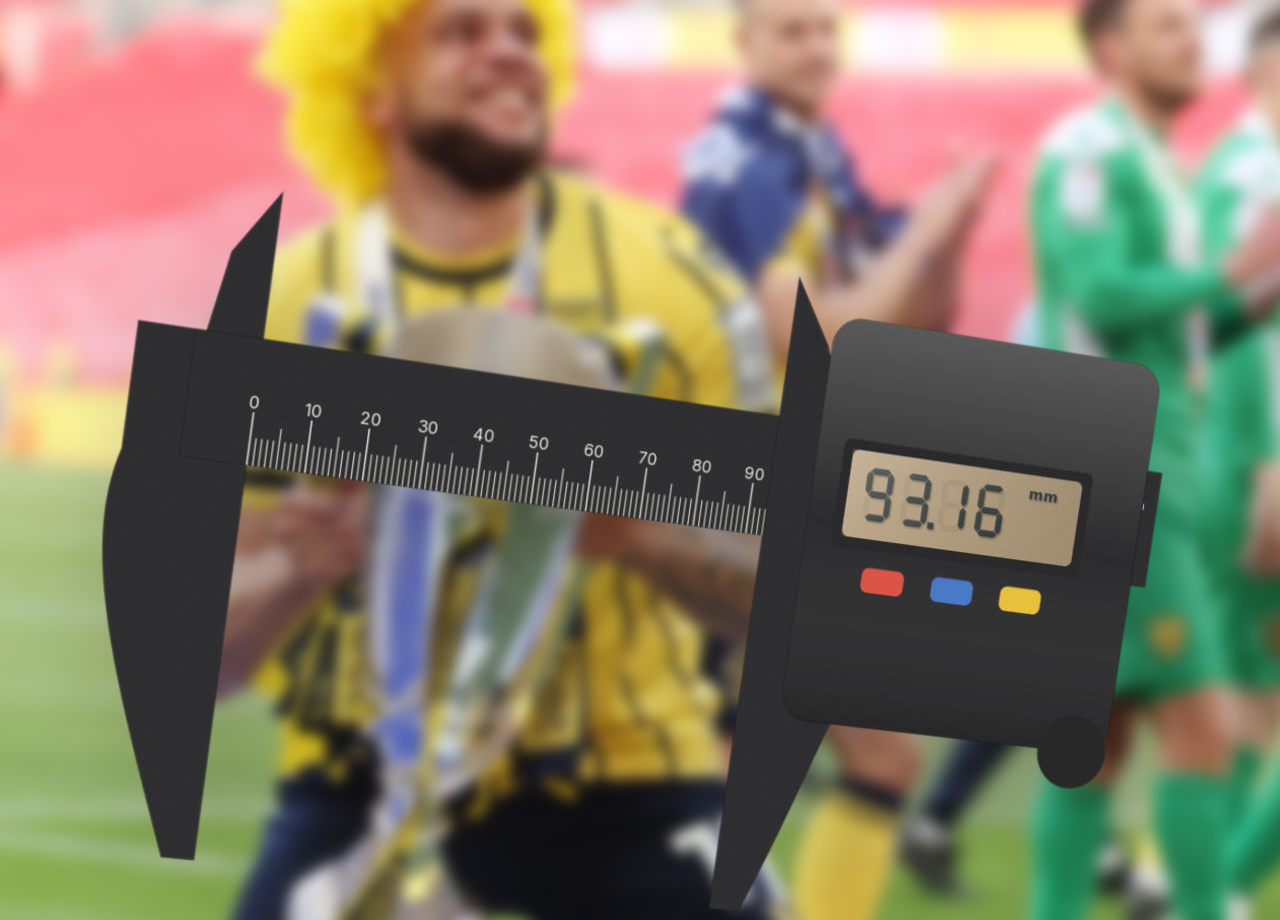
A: mm 93.16
